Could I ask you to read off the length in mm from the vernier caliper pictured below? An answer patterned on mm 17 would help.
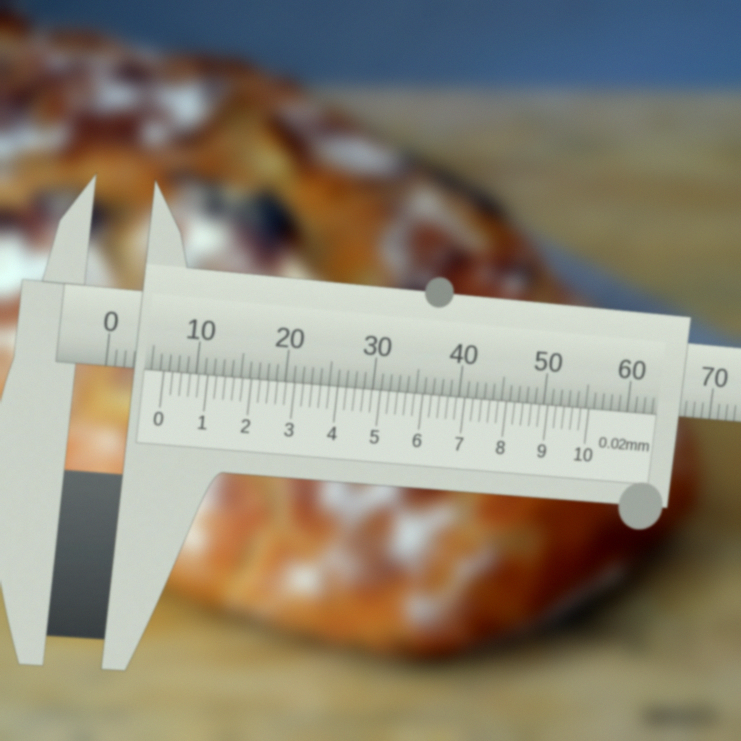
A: mm 6.4
